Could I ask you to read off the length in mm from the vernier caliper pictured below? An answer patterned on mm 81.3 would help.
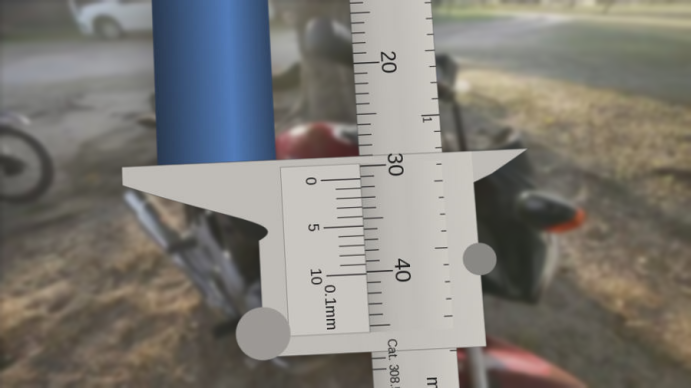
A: mm 31.2
